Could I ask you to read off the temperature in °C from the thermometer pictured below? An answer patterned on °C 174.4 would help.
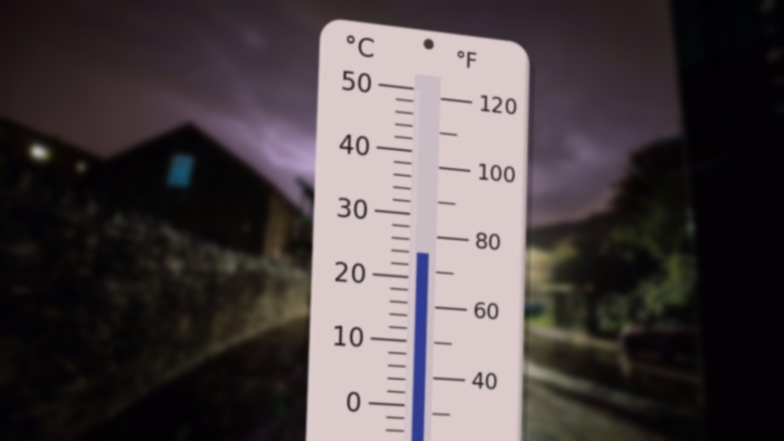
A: °C 24
